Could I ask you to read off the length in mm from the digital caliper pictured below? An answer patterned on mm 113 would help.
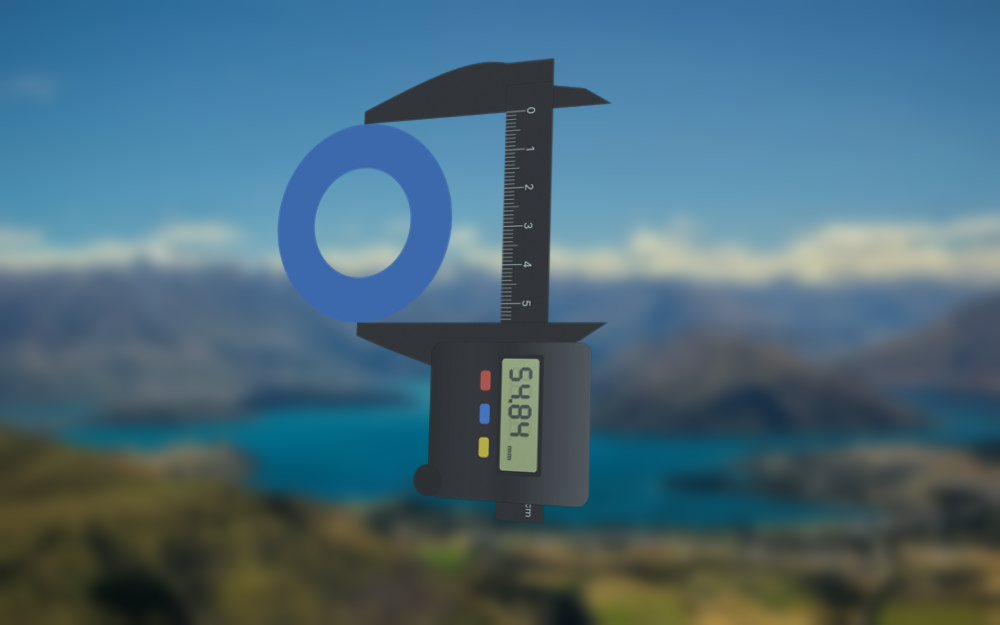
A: mm 54.84
